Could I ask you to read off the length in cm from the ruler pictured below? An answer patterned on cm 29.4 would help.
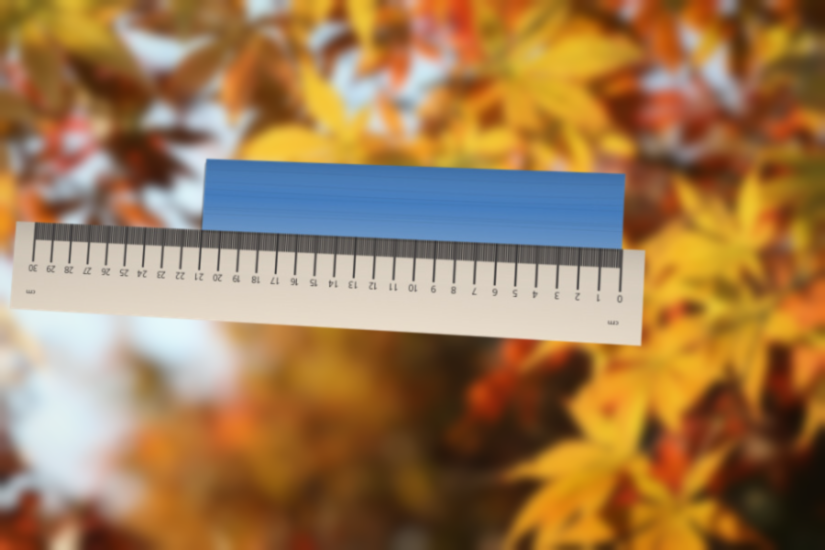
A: cm 21
